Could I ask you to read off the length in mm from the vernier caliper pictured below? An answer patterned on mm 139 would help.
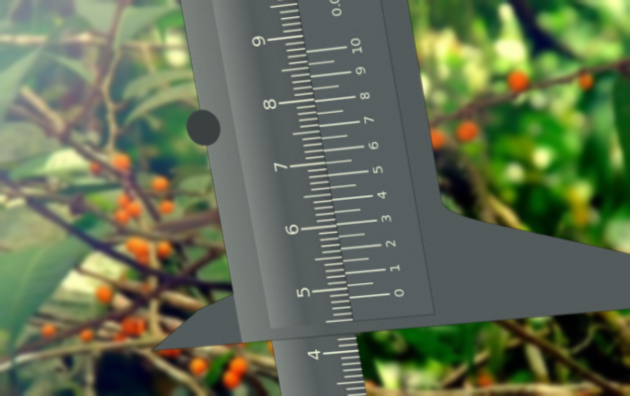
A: mm 48.5
